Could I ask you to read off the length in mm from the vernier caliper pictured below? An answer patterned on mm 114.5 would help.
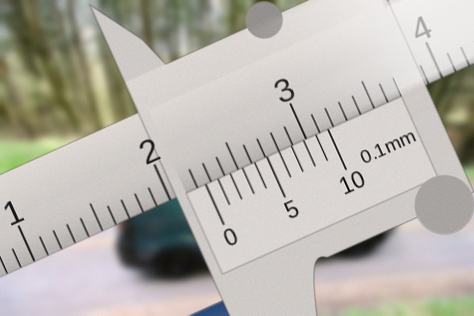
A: mm 22.6
